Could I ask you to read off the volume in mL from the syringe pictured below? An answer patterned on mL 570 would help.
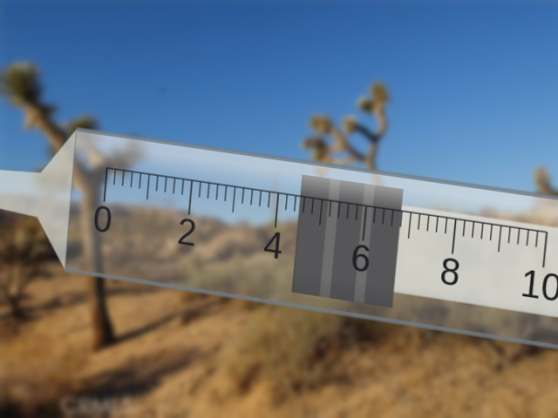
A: mL 4.5
